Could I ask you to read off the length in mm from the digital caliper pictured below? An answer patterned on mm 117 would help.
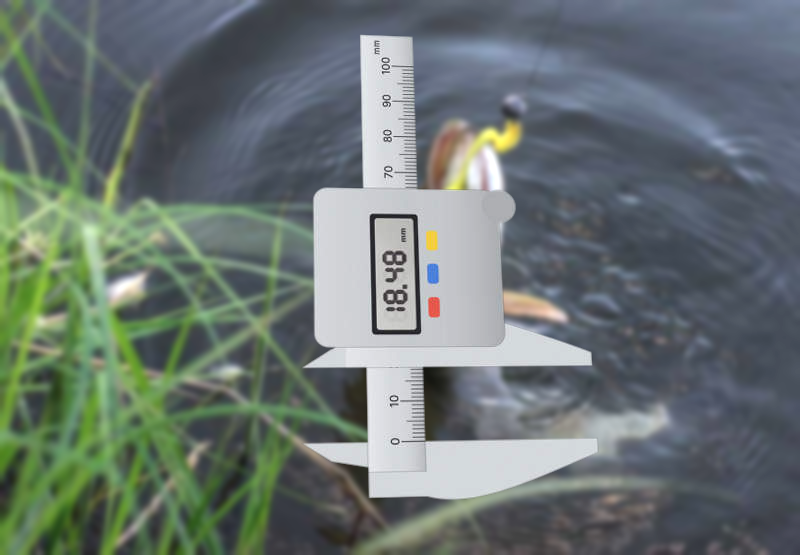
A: mm 18.48
